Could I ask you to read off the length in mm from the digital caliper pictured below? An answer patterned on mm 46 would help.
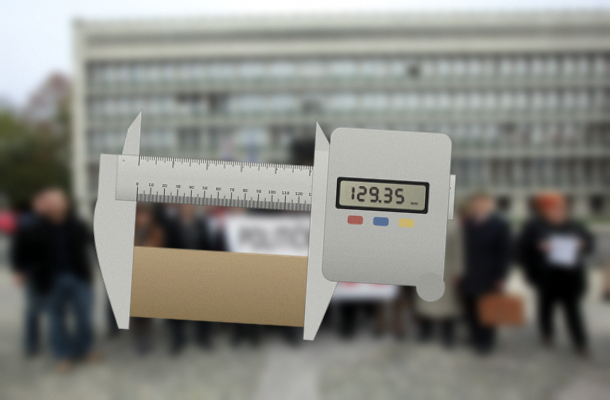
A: mm 129.35
